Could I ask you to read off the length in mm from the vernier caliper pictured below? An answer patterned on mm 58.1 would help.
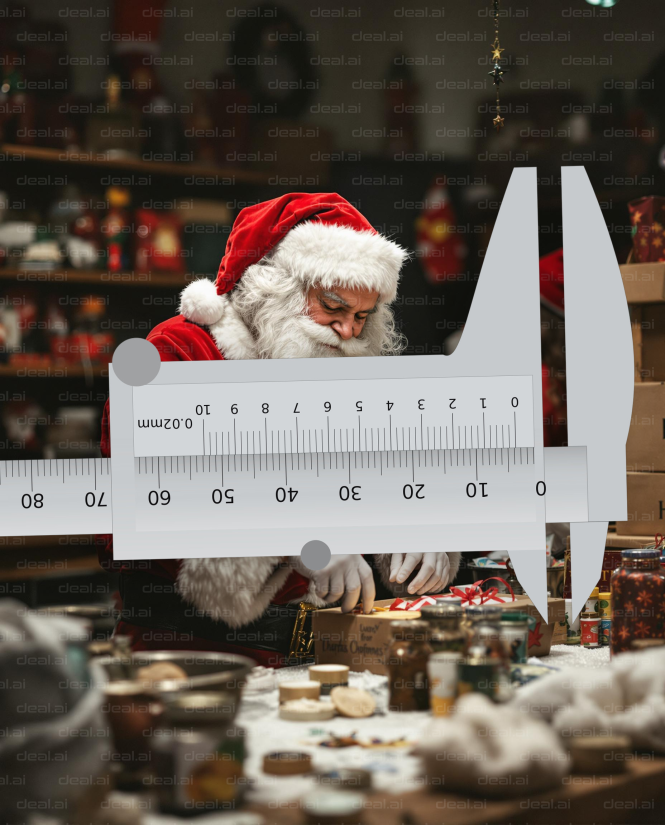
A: mm 3.8
